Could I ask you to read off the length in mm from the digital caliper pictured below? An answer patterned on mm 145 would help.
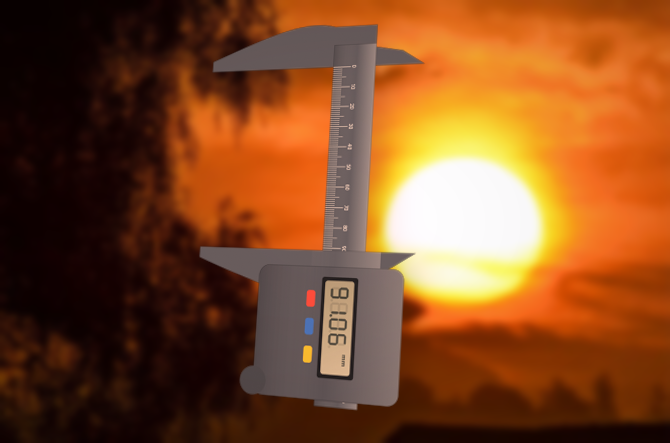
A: mm 91.06
